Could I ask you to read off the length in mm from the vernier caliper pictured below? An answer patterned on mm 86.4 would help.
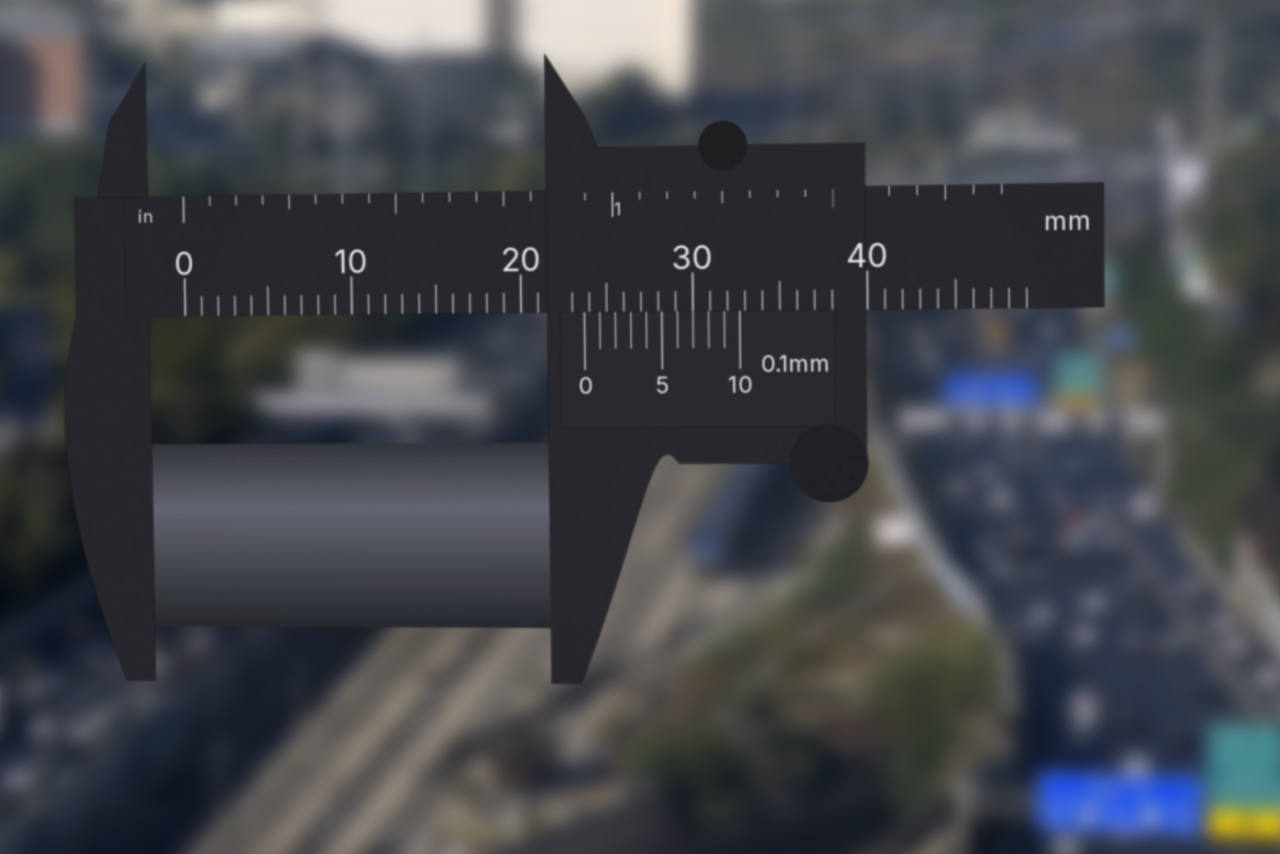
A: mm 23.7
